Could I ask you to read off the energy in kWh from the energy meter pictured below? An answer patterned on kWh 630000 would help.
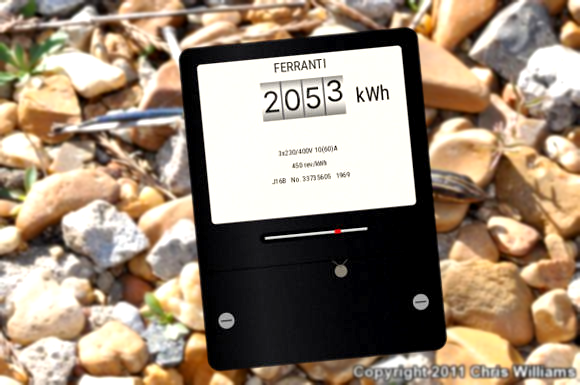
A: kWh 2053
